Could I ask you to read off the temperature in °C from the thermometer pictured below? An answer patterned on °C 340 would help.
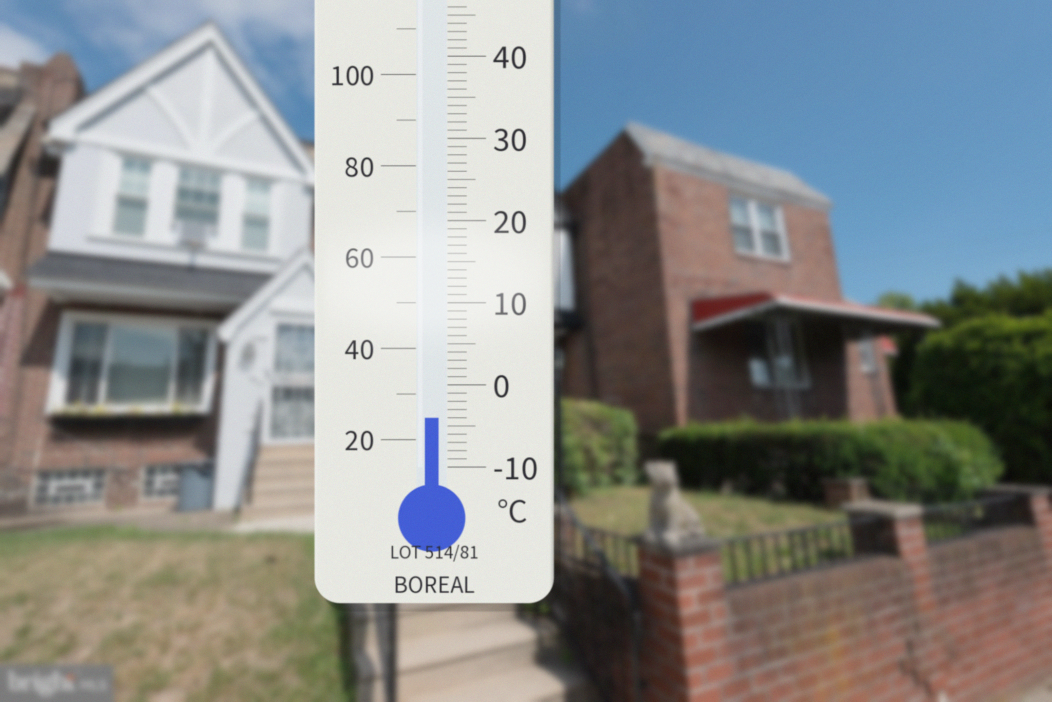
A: °C -4
